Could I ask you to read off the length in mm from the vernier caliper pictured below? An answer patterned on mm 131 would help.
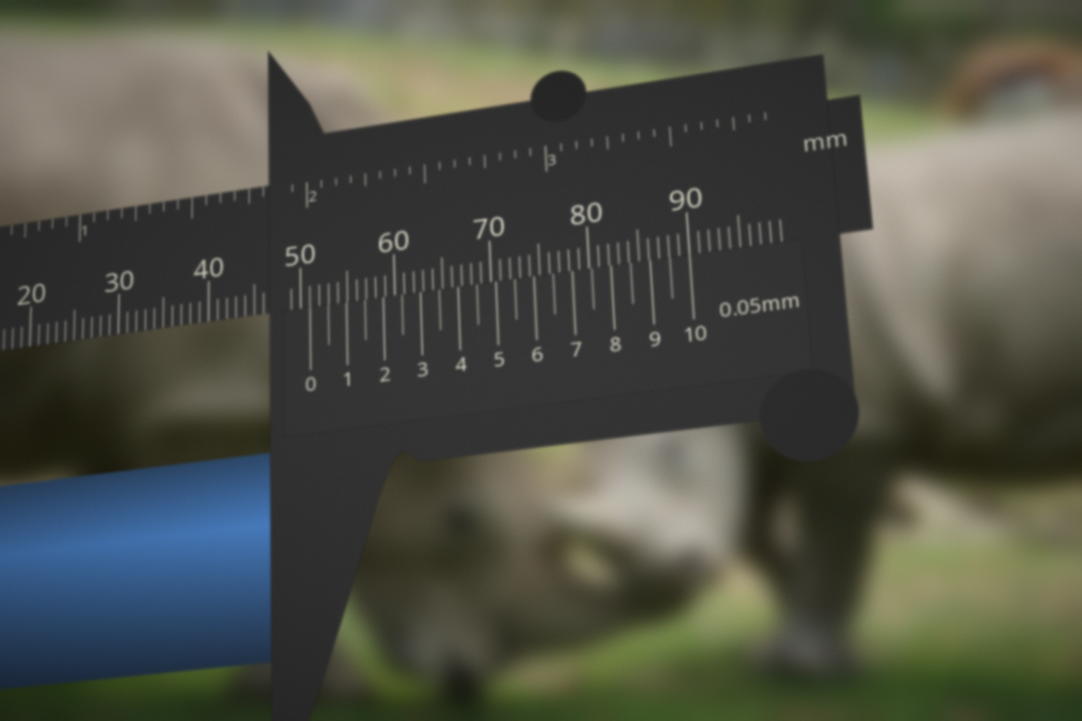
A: mm 51.0
